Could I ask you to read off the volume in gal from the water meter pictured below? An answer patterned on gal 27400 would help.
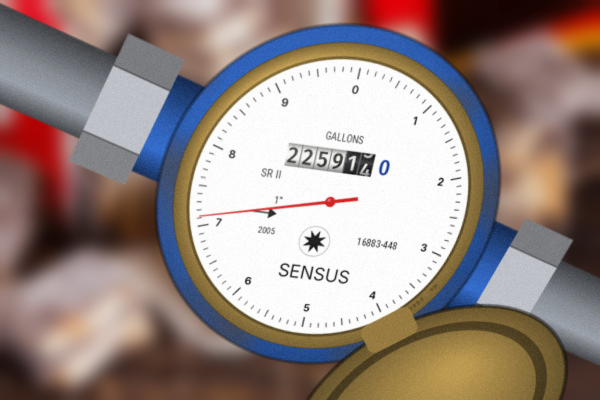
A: gal 2259137.1
